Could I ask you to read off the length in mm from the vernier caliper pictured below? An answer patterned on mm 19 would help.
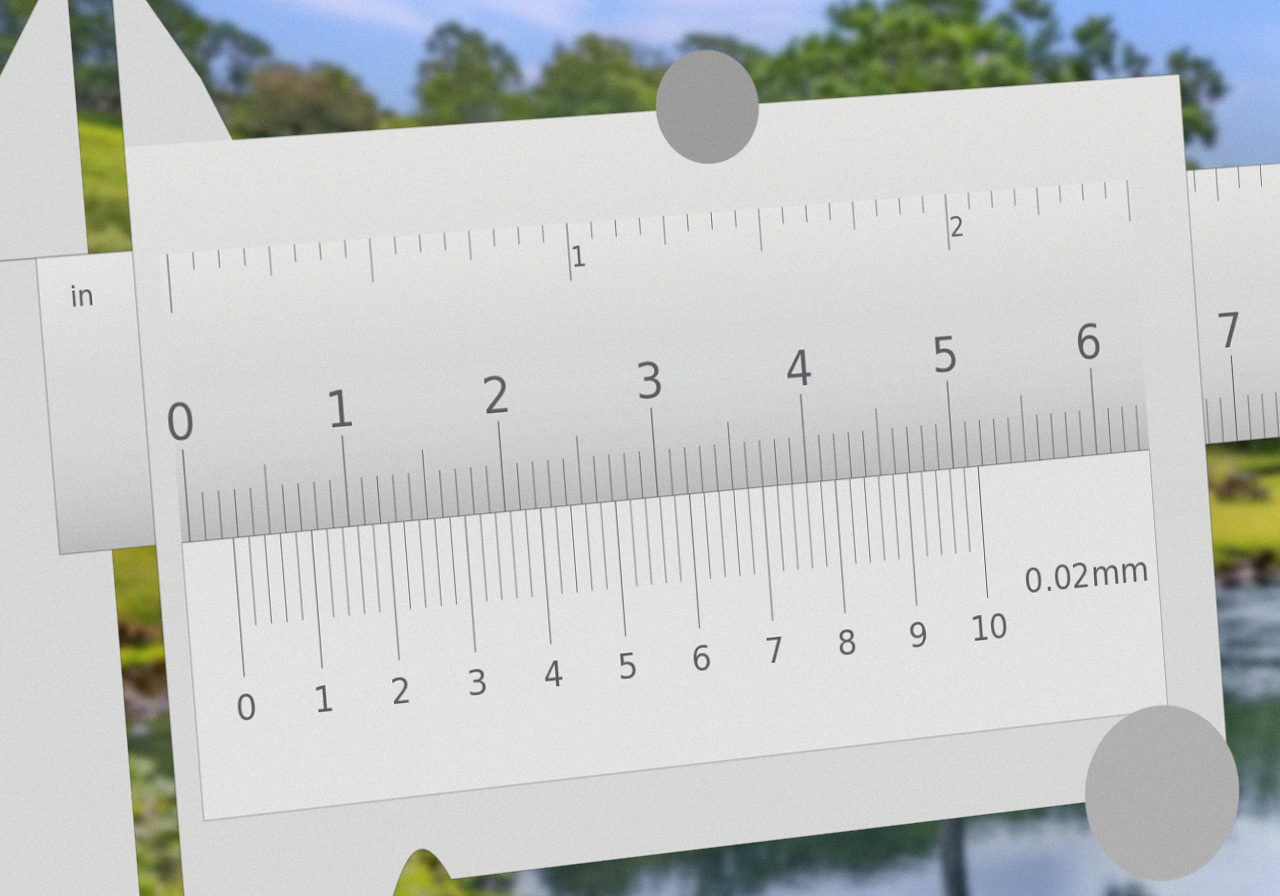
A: mm 2.7
